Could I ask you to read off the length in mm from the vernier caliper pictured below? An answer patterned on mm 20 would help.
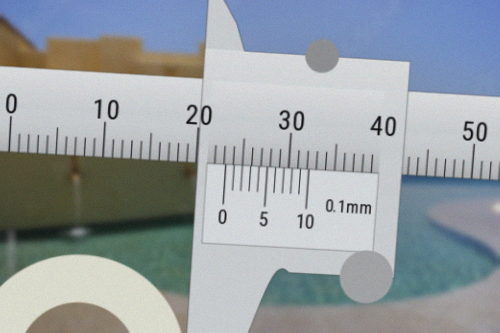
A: mm 23.2
